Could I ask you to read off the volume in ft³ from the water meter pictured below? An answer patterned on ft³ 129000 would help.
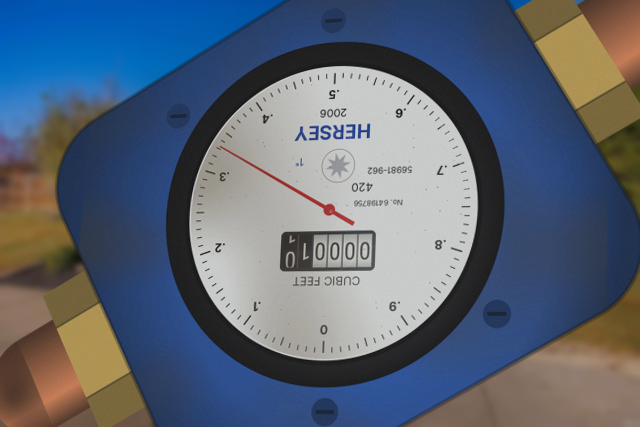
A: ft³ 10.33
